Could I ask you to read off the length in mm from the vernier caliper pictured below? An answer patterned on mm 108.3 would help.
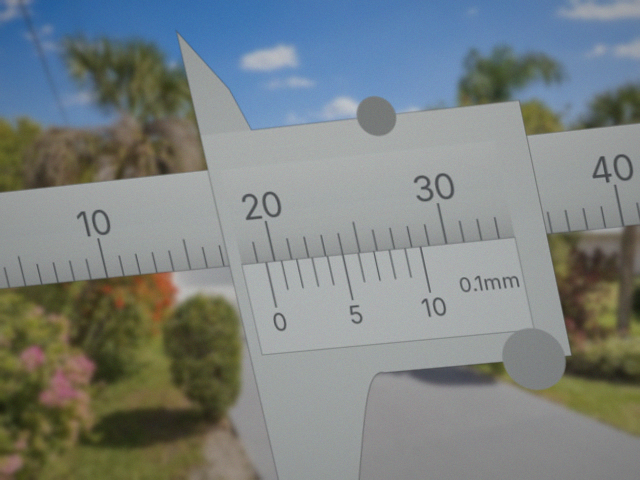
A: mm 19.5
